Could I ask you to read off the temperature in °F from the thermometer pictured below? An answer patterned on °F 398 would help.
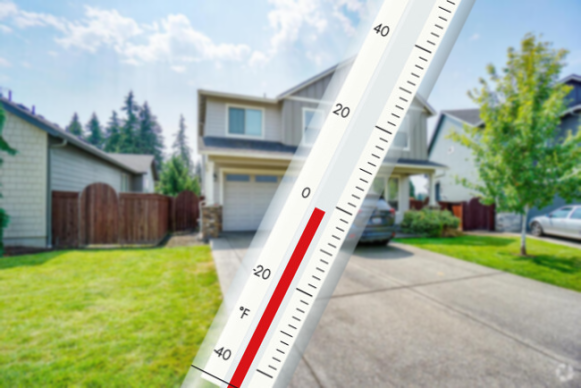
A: °F -2
